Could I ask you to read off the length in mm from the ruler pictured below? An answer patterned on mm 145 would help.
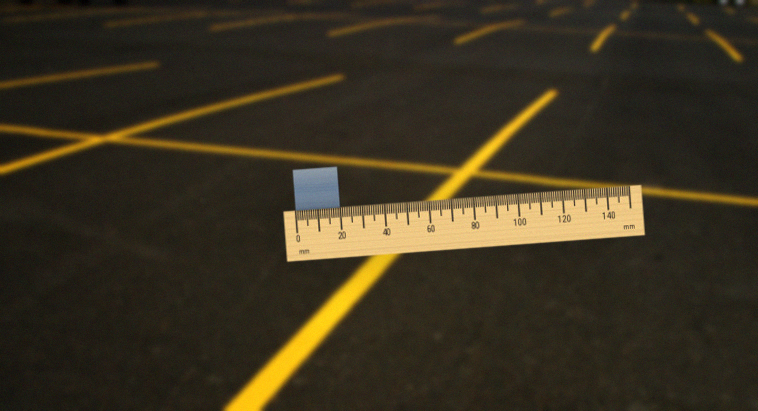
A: mm 20
